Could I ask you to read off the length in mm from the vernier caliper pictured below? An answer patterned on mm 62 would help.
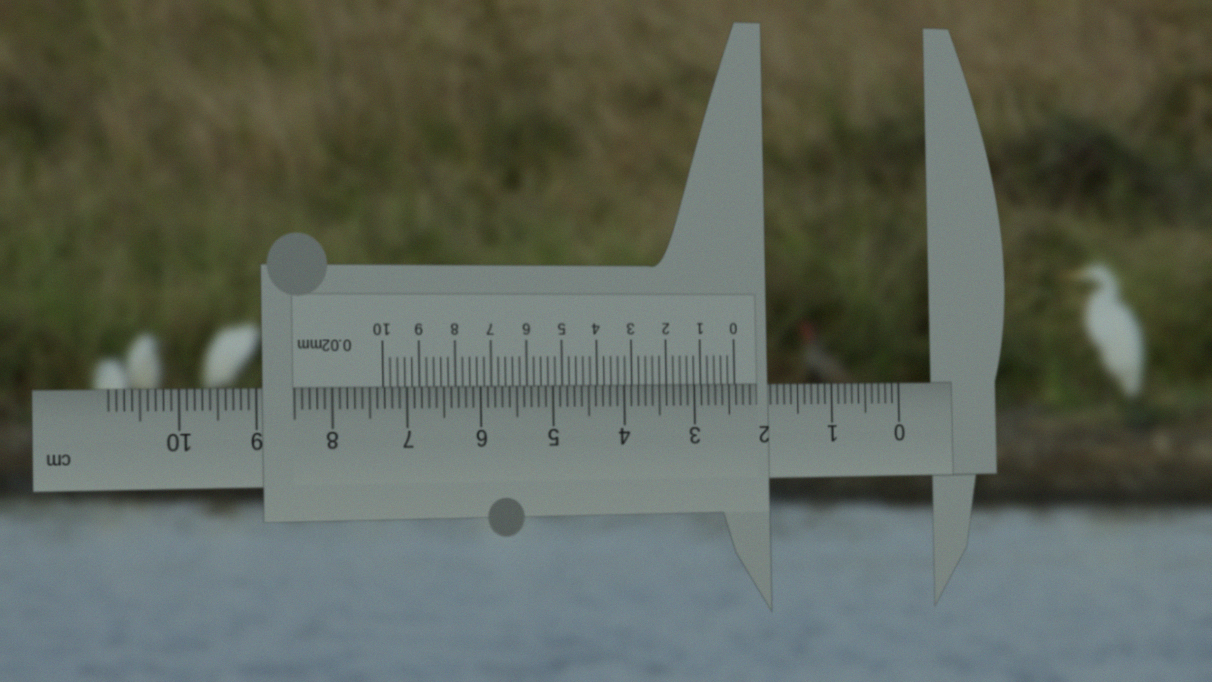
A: mm 24.2
